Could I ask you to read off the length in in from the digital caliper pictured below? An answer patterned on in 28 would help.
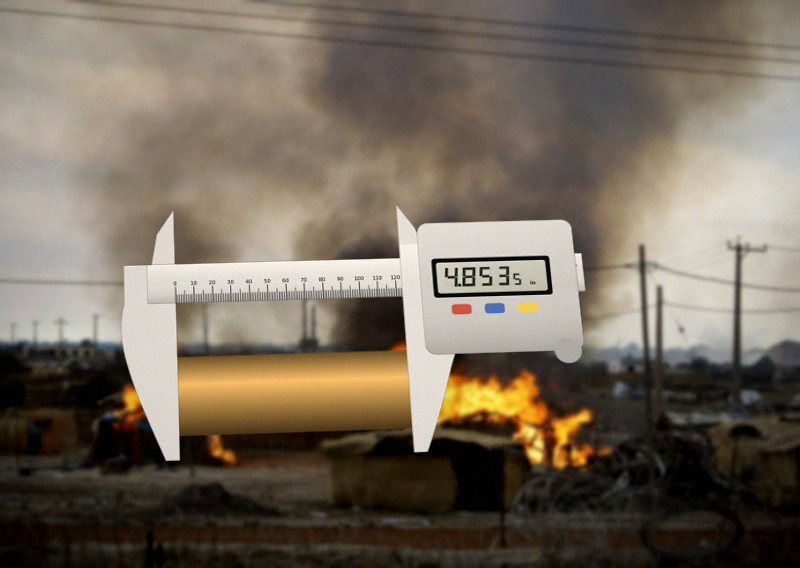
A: in 4.8535
